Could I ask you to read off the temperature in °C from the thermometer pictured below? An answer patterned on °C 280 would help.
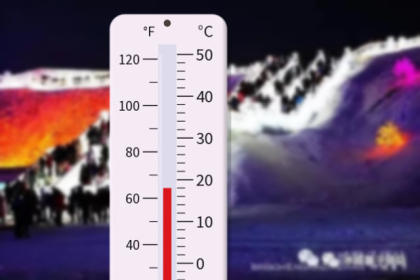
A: °C 18
